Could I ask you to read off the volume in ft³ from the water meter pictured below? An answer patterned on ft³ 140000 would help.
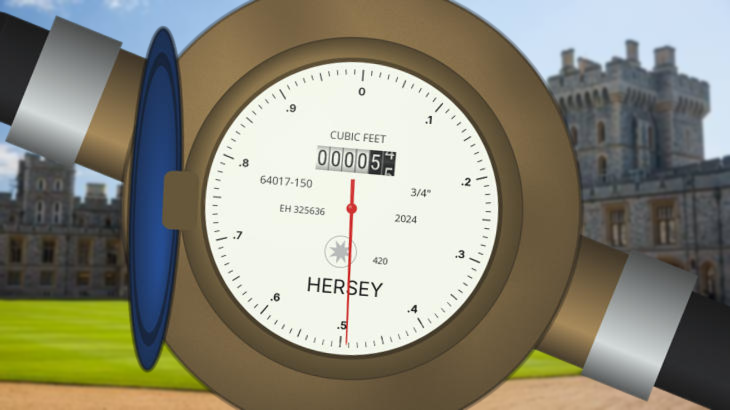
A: ft³ 54.49
